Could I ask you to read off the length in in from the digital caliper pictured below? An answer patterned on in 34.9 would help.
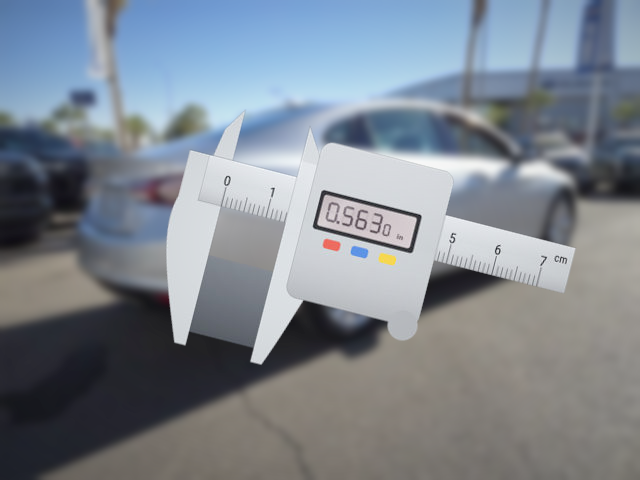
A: in 0.5630
